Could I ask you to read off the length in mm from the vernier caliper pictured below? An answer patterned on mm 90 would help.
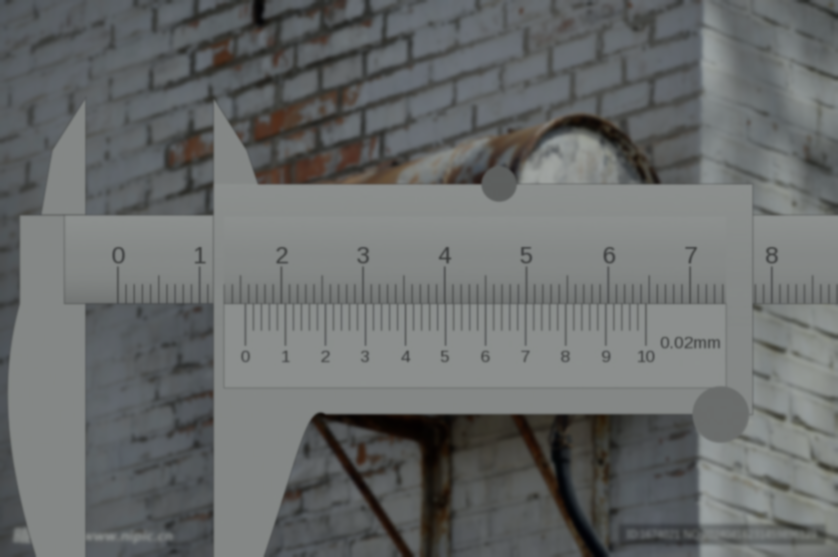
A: mm 15.6
